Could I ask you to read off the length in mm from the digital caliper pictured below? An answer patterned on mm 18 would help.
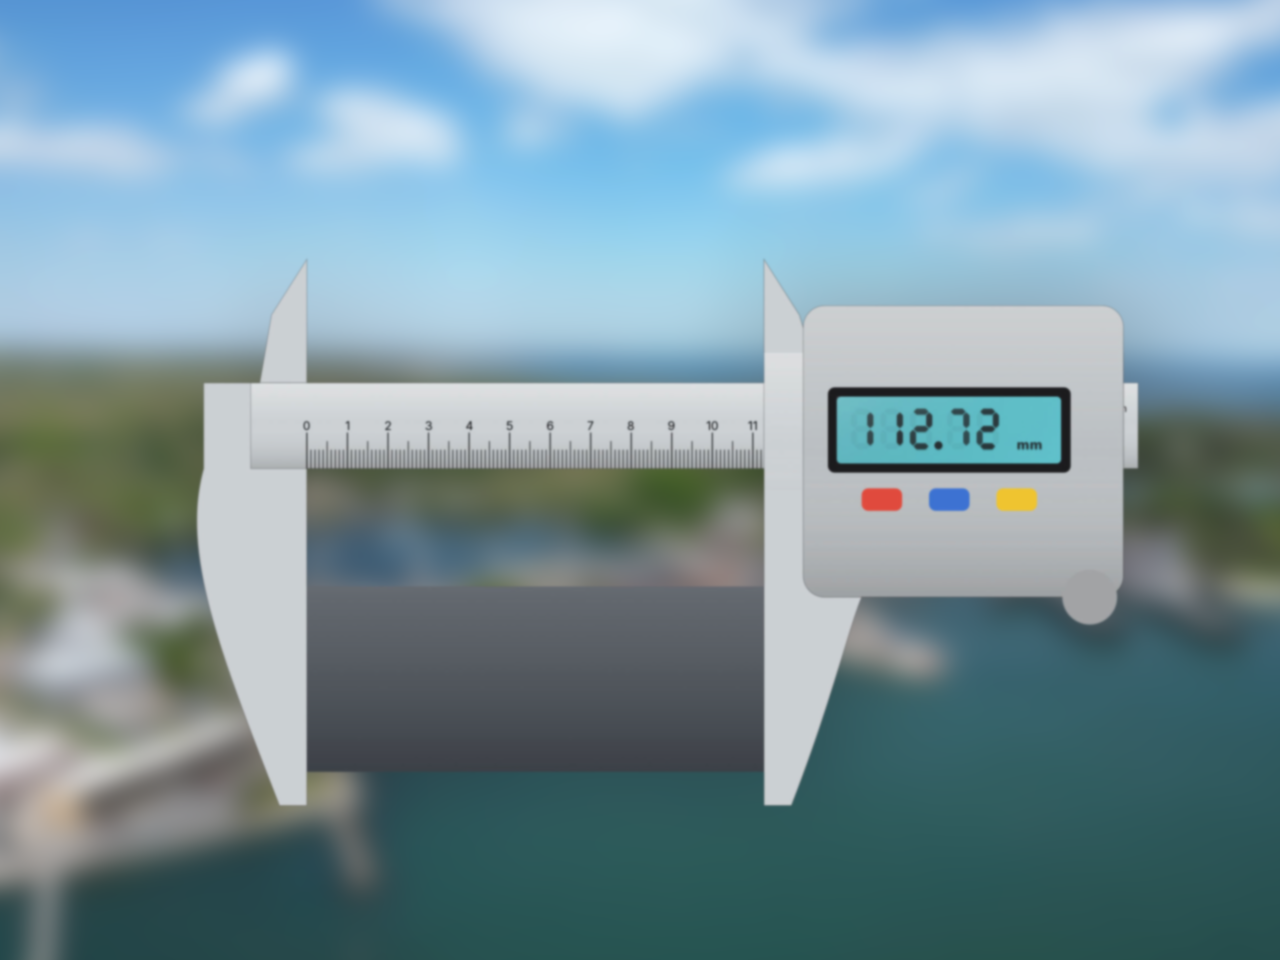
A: mm 112.72
